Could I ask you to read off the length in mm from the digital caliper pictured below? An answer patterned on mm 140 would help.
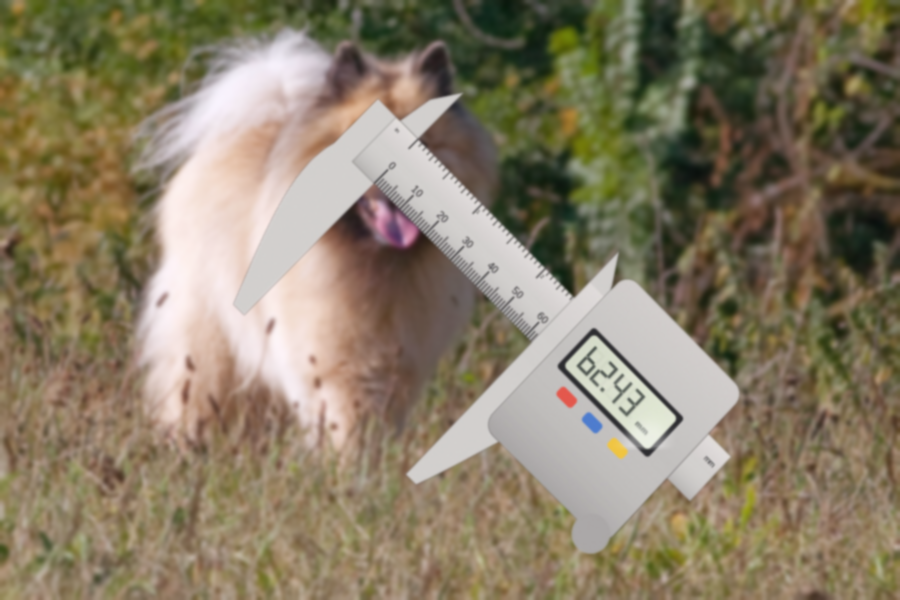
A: mm 62.43
